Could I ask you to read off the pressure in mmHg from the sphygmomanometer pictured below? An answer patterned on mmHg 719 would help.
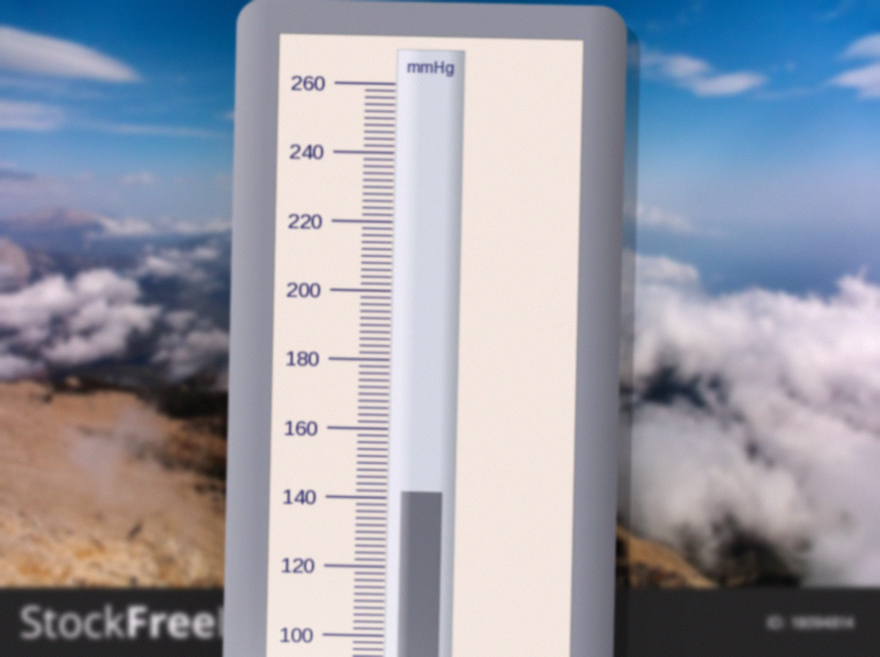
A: mmHg 142
